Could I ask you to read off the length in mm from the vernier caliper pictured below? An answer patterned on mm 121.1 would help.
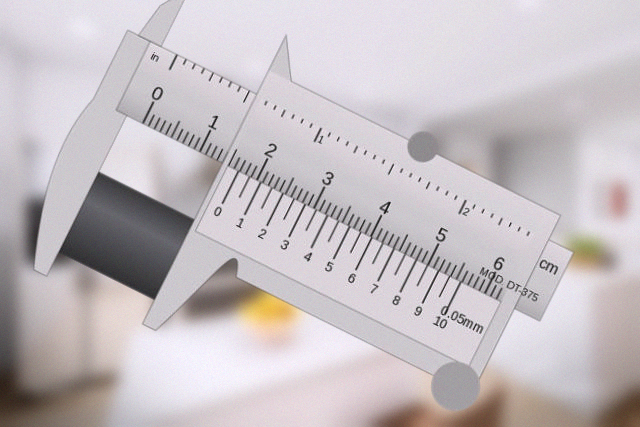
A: mm 16.8
